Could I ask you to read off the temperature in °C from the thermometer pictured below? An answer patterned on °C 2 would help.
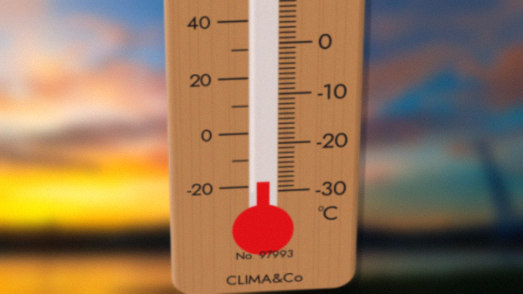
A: °C -28
